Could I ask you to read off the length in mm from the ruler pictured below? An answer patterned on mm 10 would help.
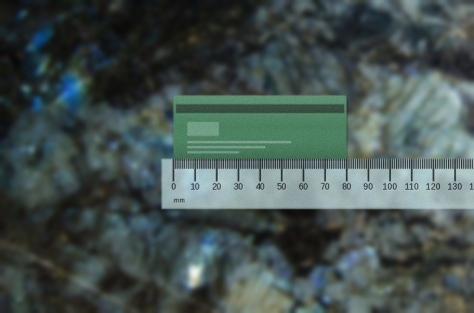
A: mm 80
